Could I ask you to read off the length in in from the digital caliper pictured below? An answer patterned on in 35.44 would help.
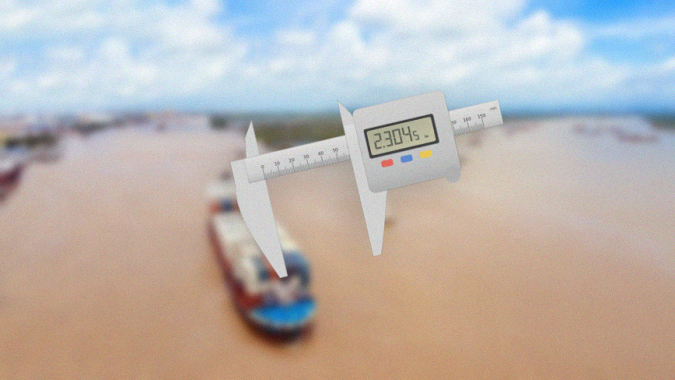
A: in 2.3045
